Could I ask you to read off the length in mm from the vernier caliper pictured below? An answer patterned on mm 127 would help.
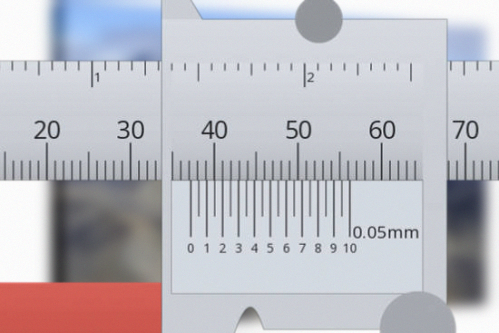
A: mm 37.2
